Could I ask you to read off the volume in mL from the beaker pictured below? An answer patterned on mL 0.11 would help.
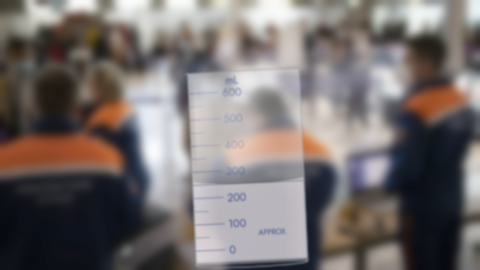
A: mL 250
